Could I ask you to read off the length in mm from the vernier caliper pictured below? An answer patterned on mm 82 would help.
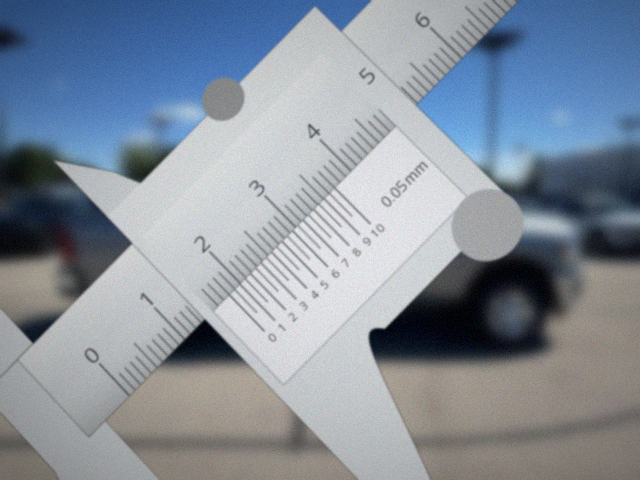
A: mm 18.0
